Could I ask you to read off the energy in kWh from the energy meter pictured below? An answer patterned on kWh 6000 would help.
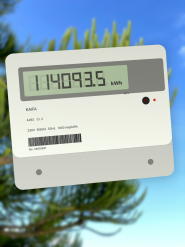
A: kWh 114093.5
